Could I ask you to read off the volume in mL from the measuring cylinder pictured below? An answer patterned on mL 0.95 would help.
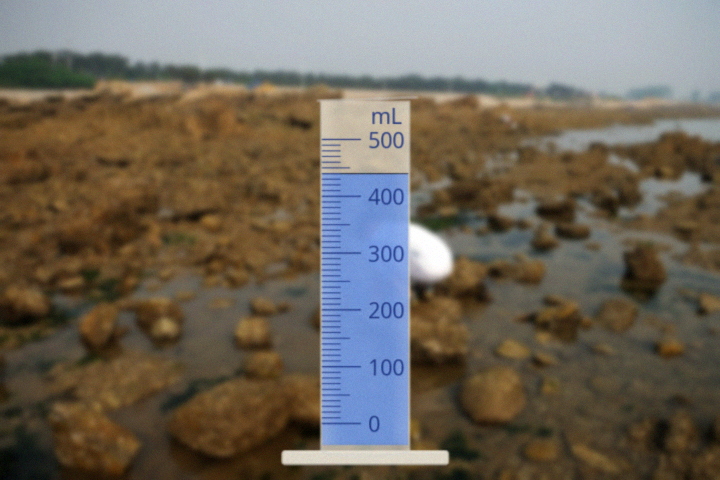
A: mL 440
